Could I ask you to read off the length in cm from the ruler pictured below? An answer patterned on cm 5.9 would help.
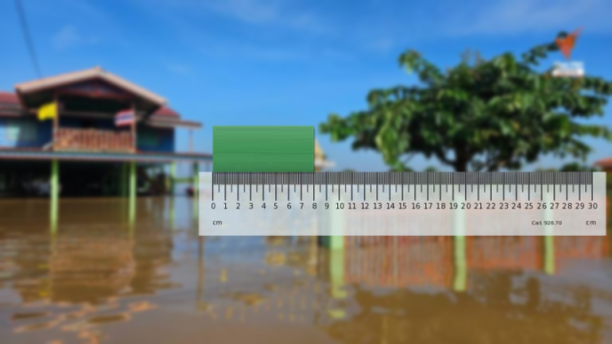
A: cm 8
